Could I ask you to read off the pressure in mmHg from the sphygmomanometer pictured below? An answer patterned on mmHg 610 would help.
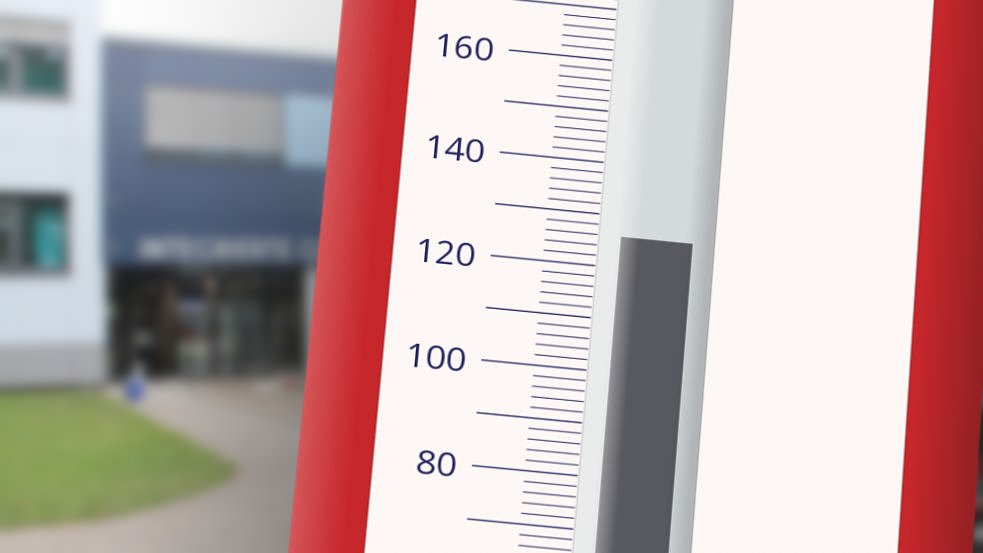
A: mmHg 126
